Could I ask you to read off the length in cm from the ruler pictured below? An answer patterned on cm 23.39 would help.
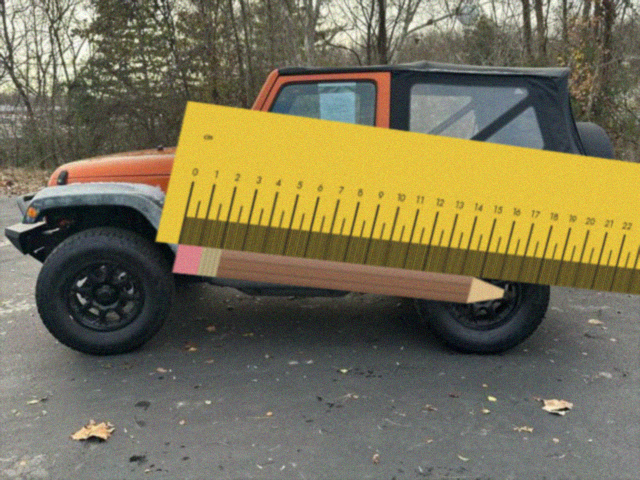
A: cm 17
